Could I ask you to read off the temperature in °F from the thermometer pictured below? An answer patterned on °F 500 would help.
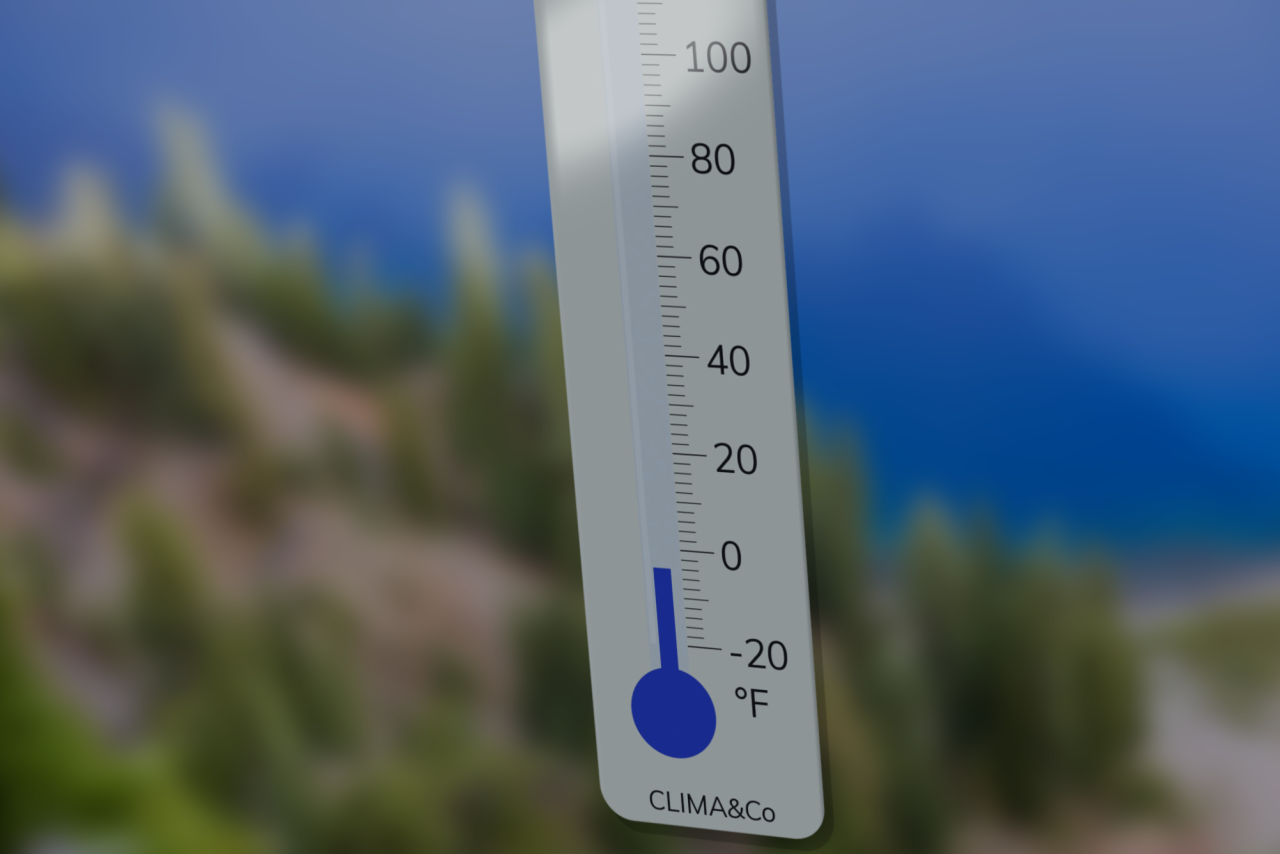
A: °F -4
